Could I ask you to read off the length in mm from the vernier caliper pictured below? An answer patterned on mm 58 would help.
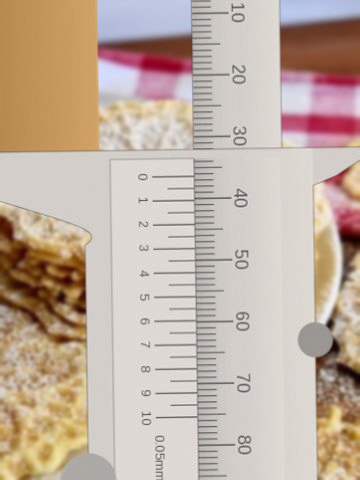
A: mm 36.4
